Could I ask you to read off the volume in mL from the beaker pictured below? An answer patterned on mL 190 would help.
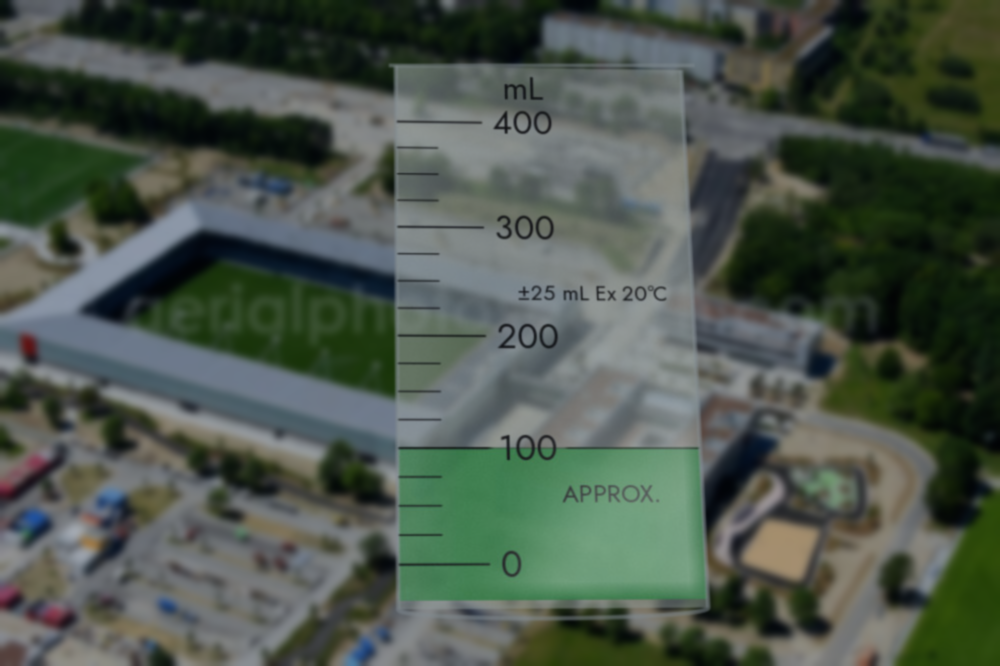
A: mL 100
